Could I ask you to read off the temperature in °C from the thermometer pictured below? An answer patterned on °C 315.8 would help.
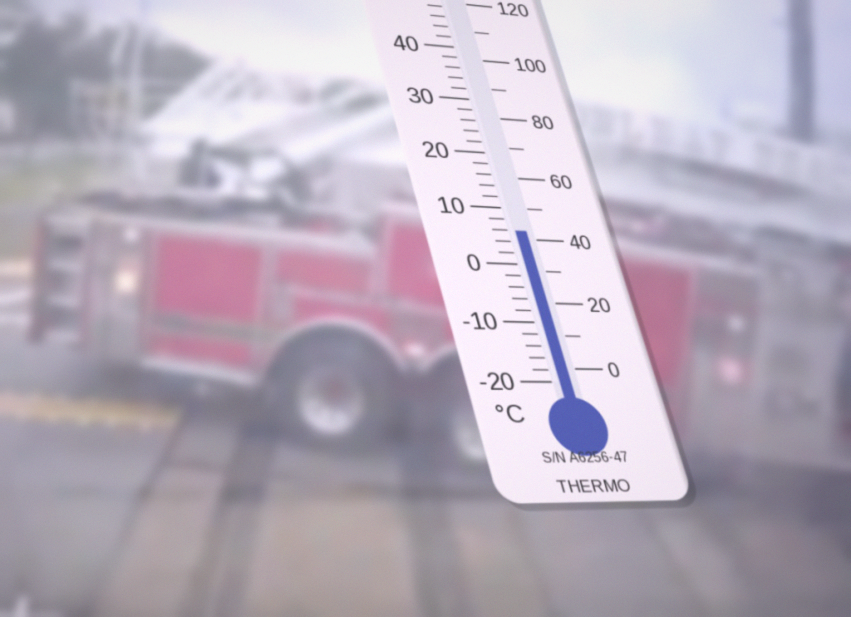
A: °C 6
